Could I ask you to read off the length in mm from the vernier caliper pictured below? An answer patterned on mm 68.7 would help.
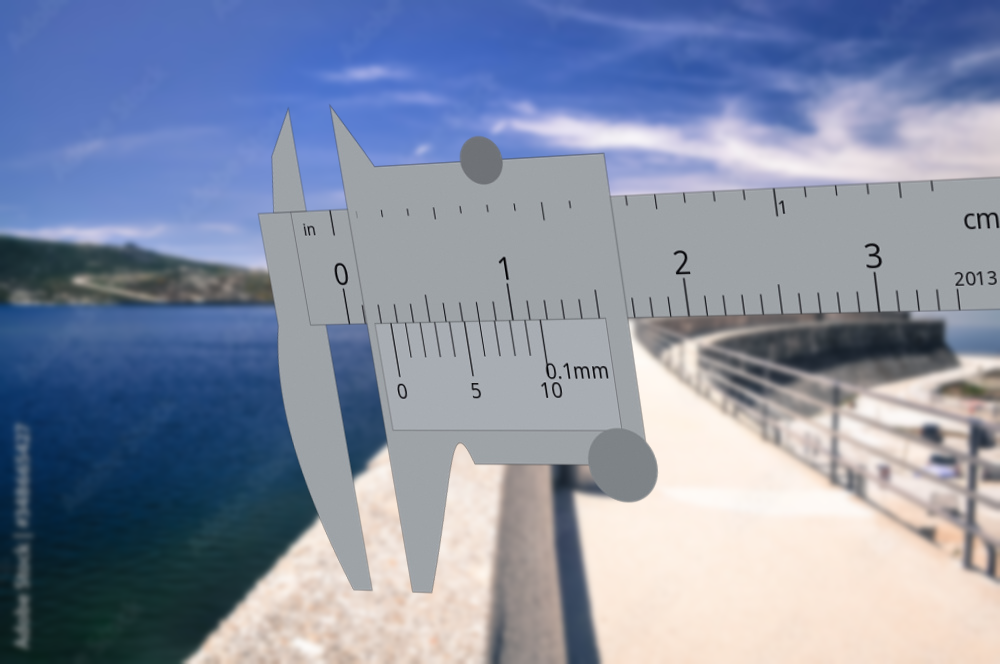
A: mm 2.6
